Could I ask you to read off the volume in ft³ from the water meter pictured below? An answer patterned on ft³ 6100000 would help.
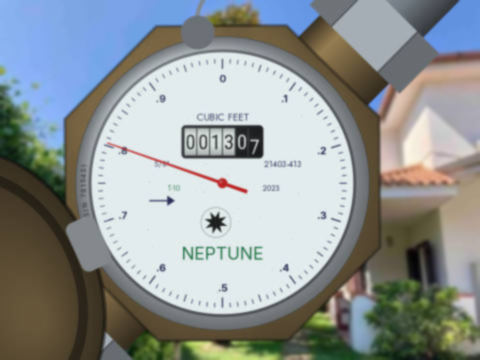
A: ft³ 1306.80
